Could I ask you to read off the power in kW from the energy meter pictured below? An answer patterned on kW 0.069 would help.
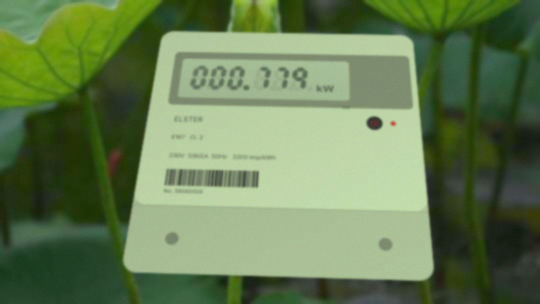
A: kW 0.779
